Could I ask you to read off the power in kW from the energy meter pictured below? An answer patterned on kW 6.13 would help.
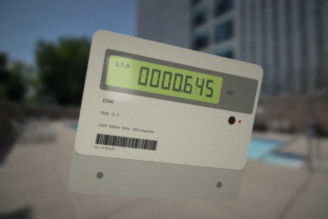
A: kW 0.645
